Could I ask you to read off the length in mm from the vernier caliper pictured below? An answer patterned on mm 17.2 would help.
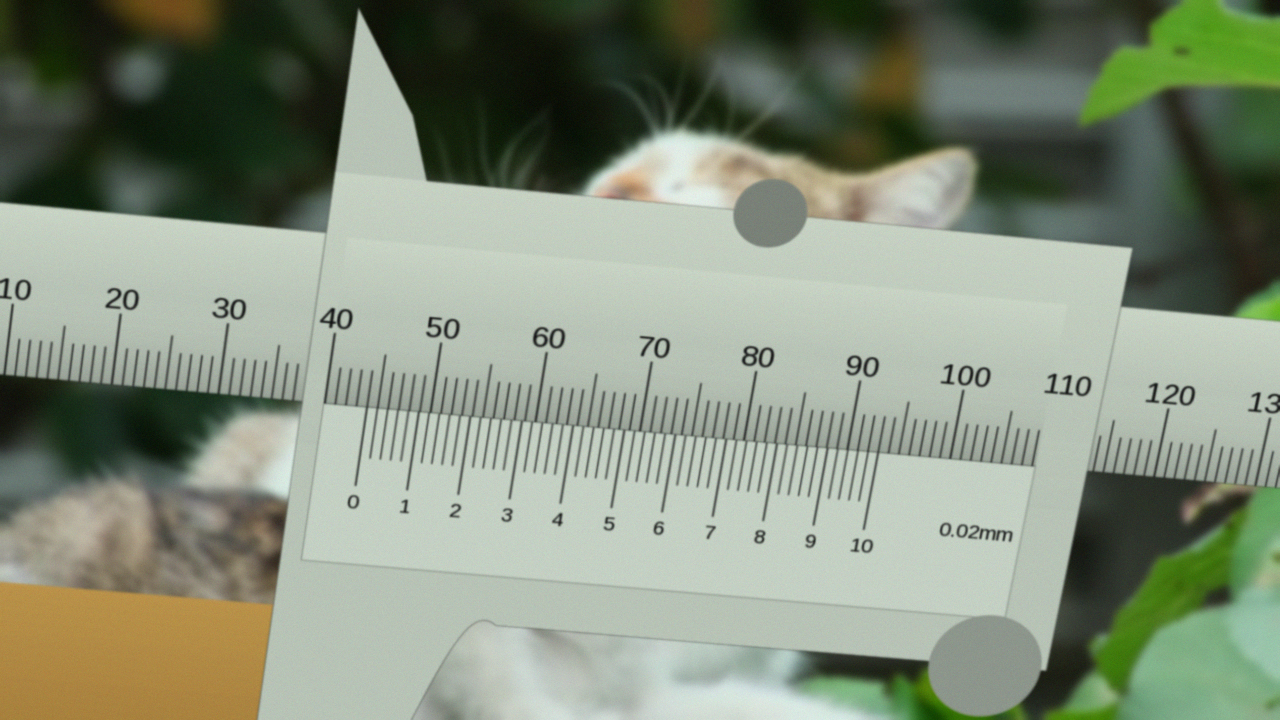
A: mm 44.0
